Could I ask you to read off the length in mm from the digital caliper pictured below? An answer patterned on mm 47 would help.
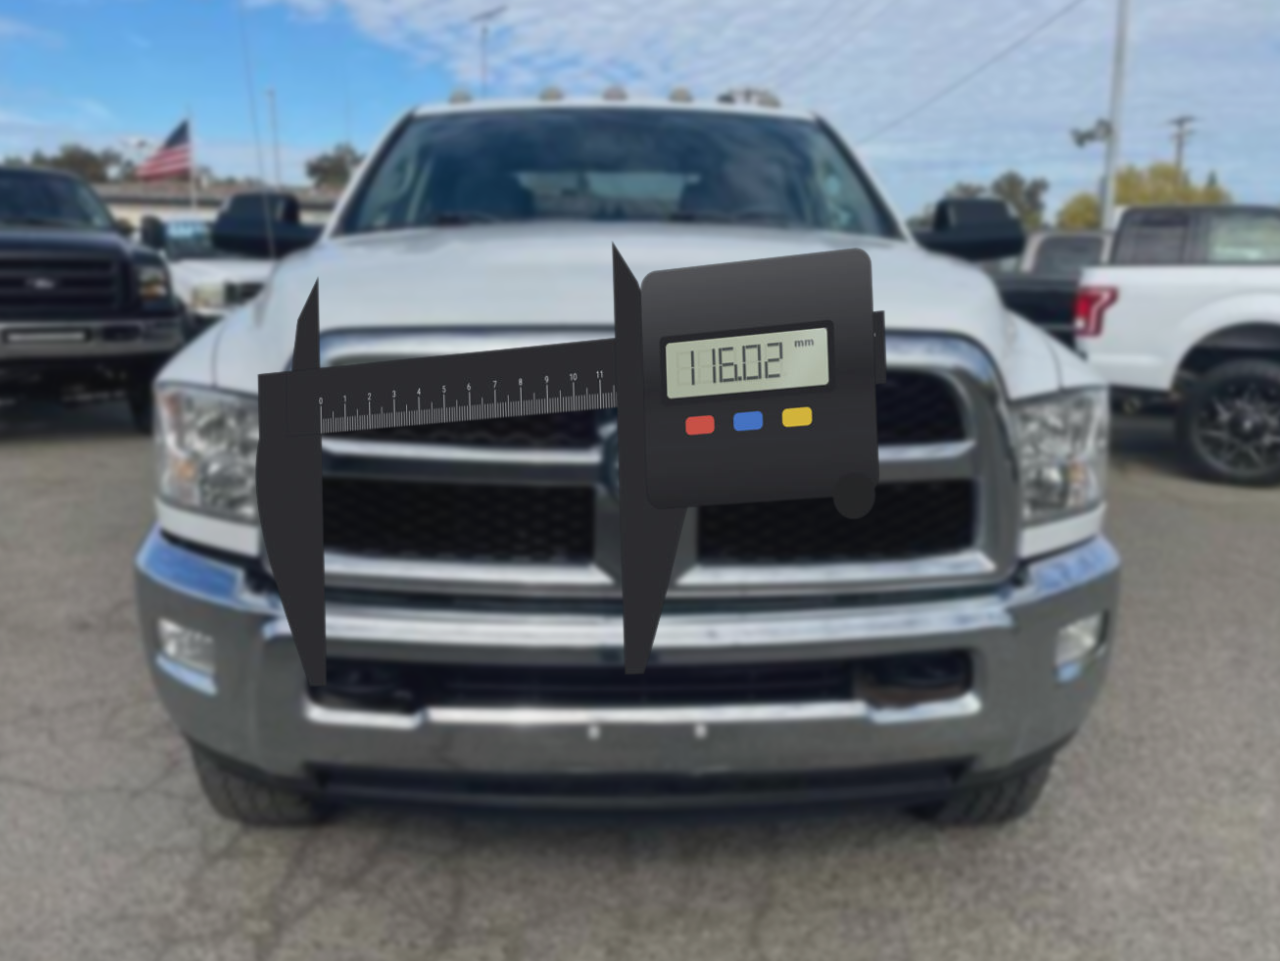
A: mm 116.02
